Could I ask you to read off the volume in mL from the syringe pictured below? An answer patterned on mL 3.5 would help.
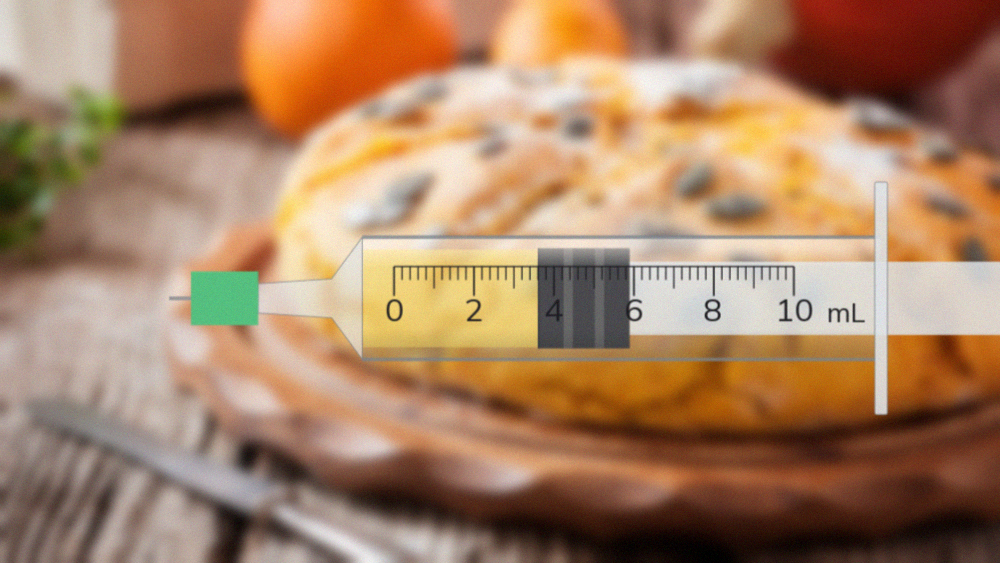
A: mL 3.6
